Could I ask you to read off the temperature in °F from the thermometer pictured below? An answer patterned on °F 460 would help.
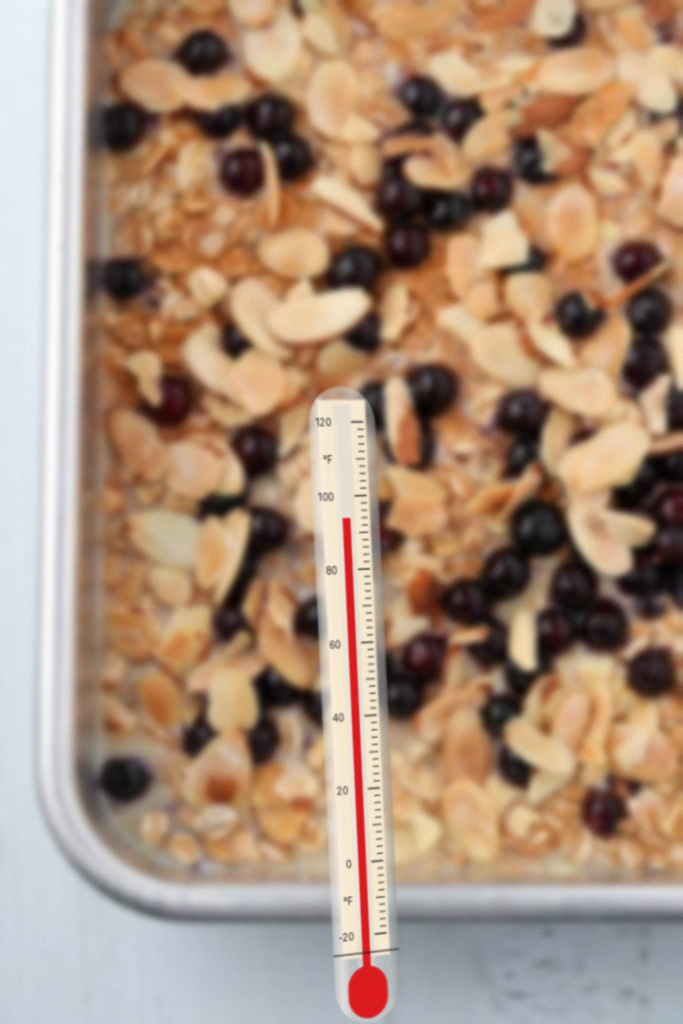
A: °F 94
